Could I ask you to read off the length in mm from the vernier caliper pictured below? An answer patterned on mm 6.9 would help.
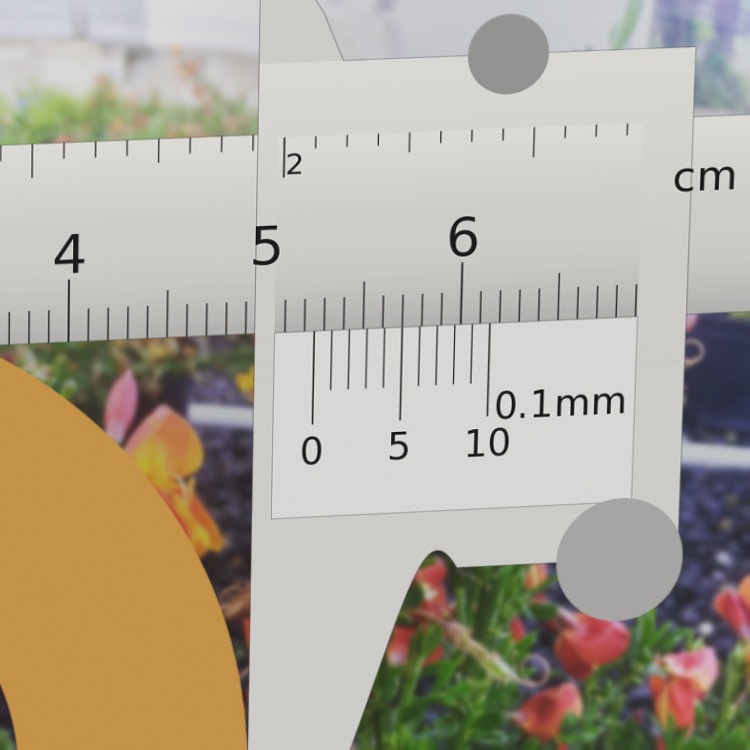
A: mm 52.5
